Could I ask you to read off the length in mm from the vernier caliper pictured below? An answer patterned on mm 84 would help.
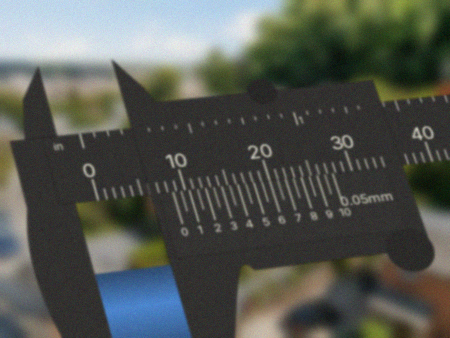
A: mm 8.6
